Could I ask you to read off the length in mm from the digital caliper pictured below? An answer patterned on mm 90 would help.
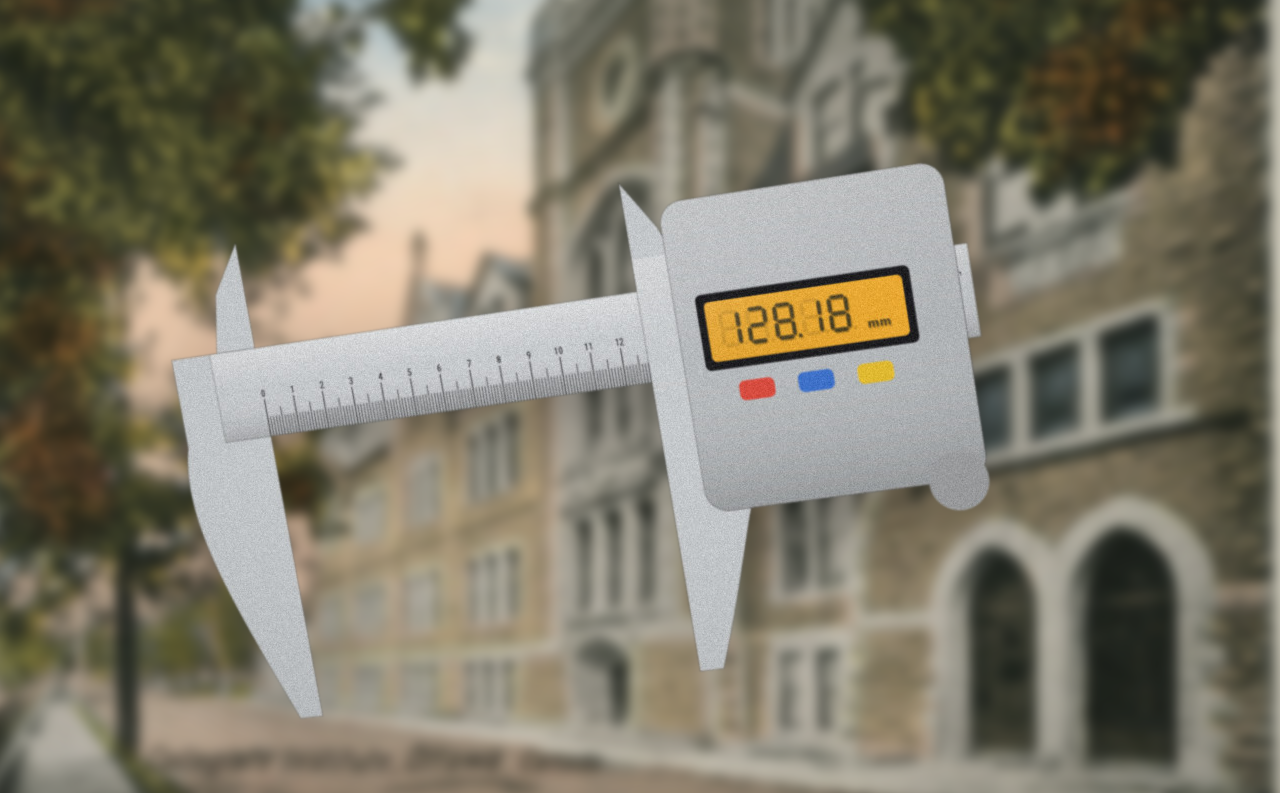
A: mm 128.18
